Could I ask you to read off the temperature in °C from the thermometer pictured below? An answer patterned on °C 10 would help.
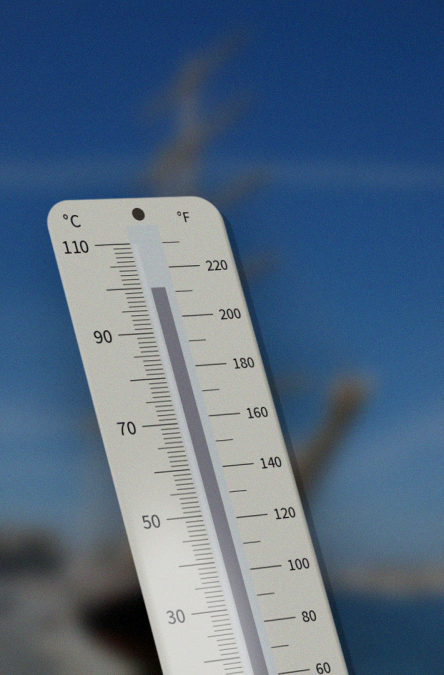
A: °C 100
